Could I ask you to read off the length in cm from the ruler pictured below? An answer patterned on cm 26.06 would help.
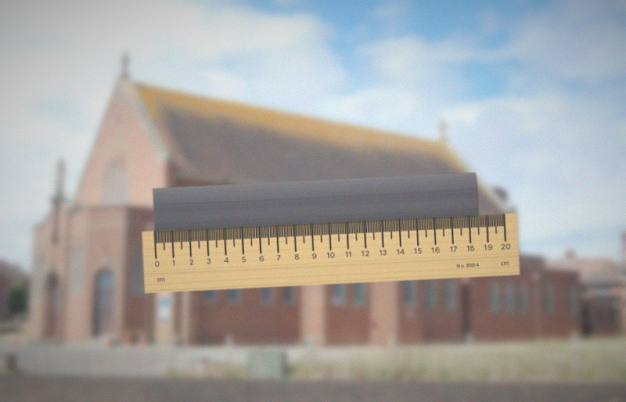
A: cm 18.5
